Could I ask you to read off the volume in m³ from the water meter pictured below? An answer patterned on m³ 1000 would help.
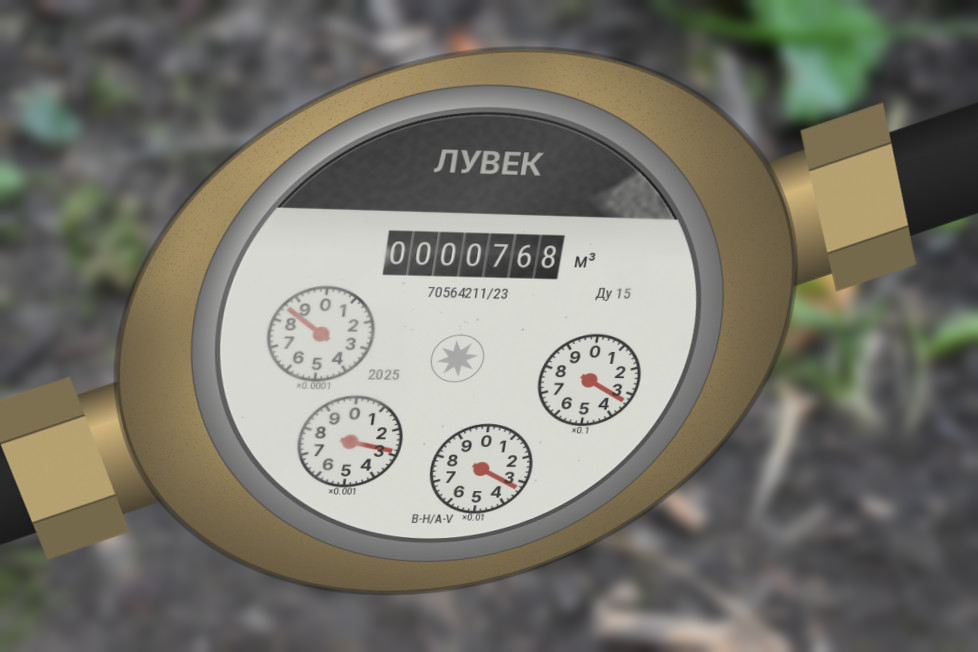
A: m³ 768.3328
